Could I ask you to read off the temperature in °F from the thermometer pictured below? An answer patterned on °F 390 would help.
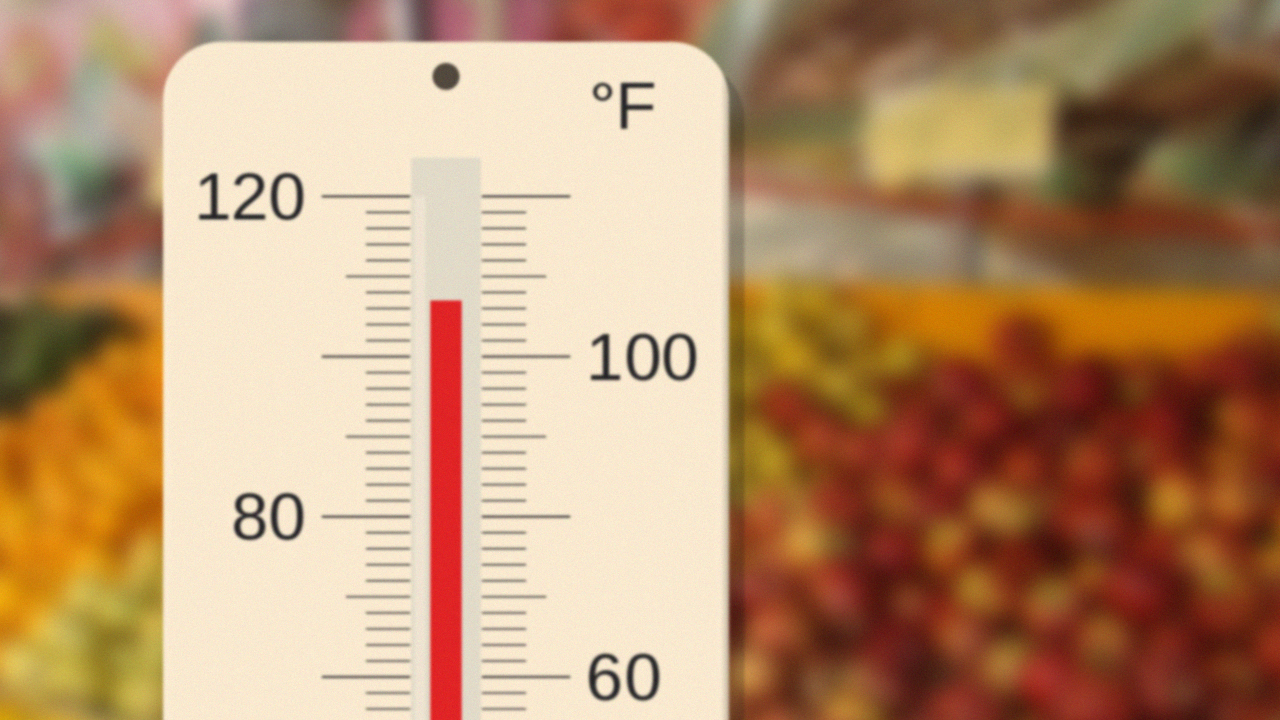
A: °F 107
